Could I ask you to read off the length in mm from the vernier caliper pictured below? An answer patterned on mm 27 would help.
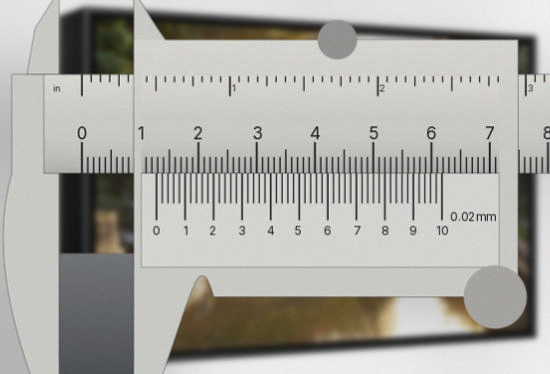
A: mm 12.8
